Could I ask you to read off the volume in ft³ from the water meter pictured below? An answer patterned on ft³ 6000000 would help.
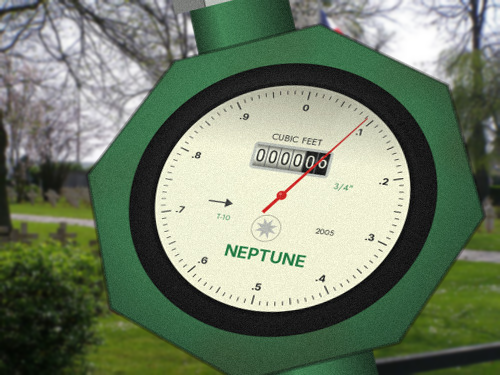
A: ft³ 6.09
